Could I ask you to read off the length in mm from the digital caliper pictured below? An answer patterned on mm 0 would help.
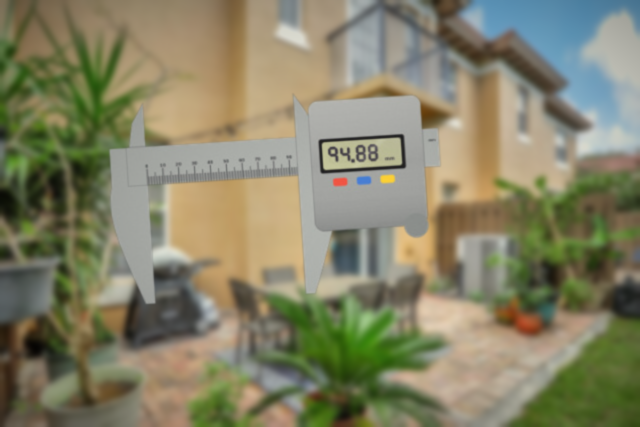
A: mm 94.88
